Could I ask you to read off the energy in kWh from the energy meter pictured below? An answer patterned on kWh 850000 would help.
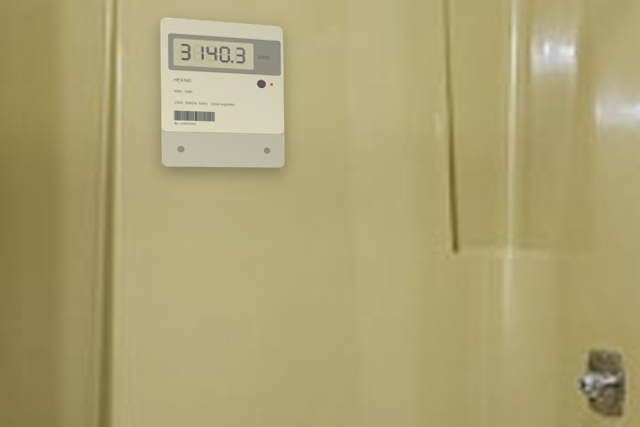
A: kWh 3140.3
